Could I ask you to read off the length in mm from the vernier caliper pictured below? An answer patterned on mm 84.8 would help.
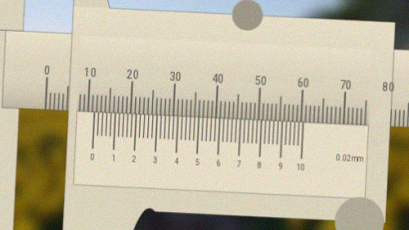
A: mm 11.5
